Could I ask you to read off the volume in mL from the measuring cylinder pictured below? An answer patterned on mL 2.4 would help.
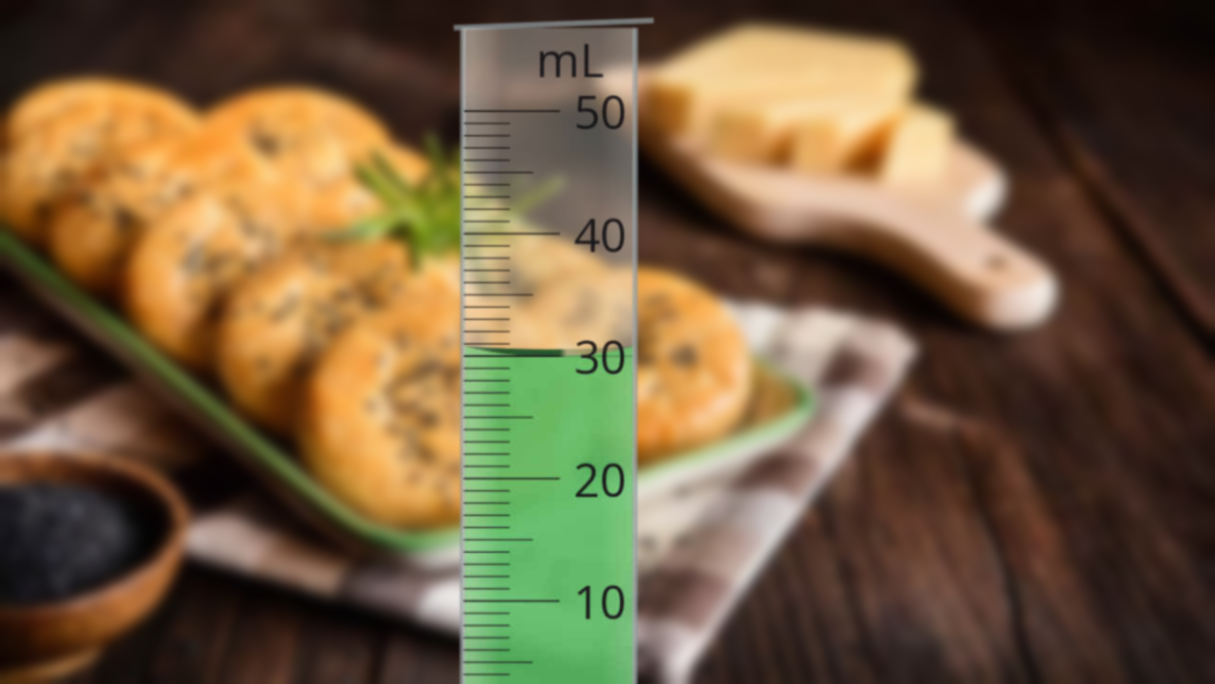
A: mL 30
